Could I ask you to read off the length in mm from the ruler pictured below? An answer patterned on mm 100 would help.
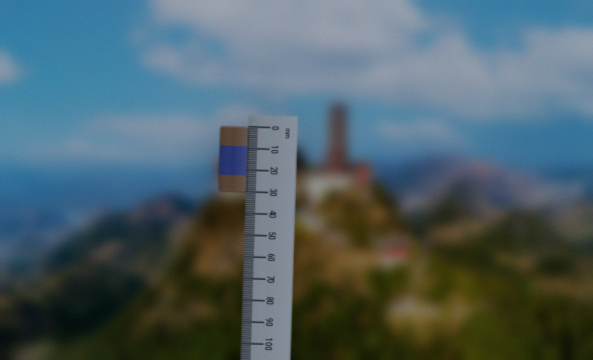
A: mm 30
